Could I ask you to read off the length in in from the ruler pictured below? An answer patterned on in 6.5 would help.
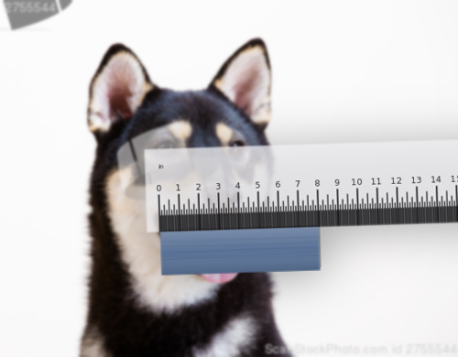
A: in 8
